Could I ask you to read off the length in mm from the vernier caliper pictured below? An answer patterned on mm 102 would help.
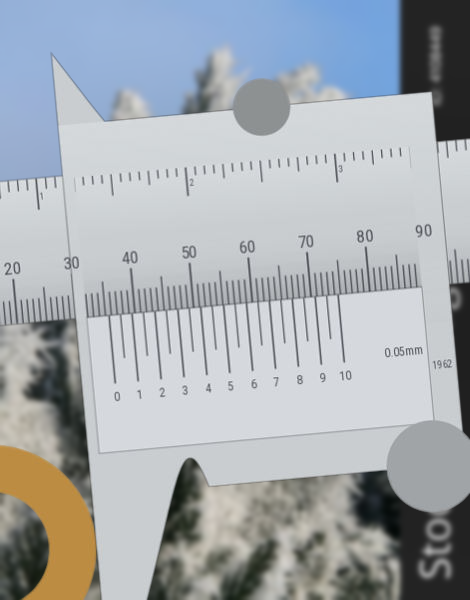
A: mm 35.6
